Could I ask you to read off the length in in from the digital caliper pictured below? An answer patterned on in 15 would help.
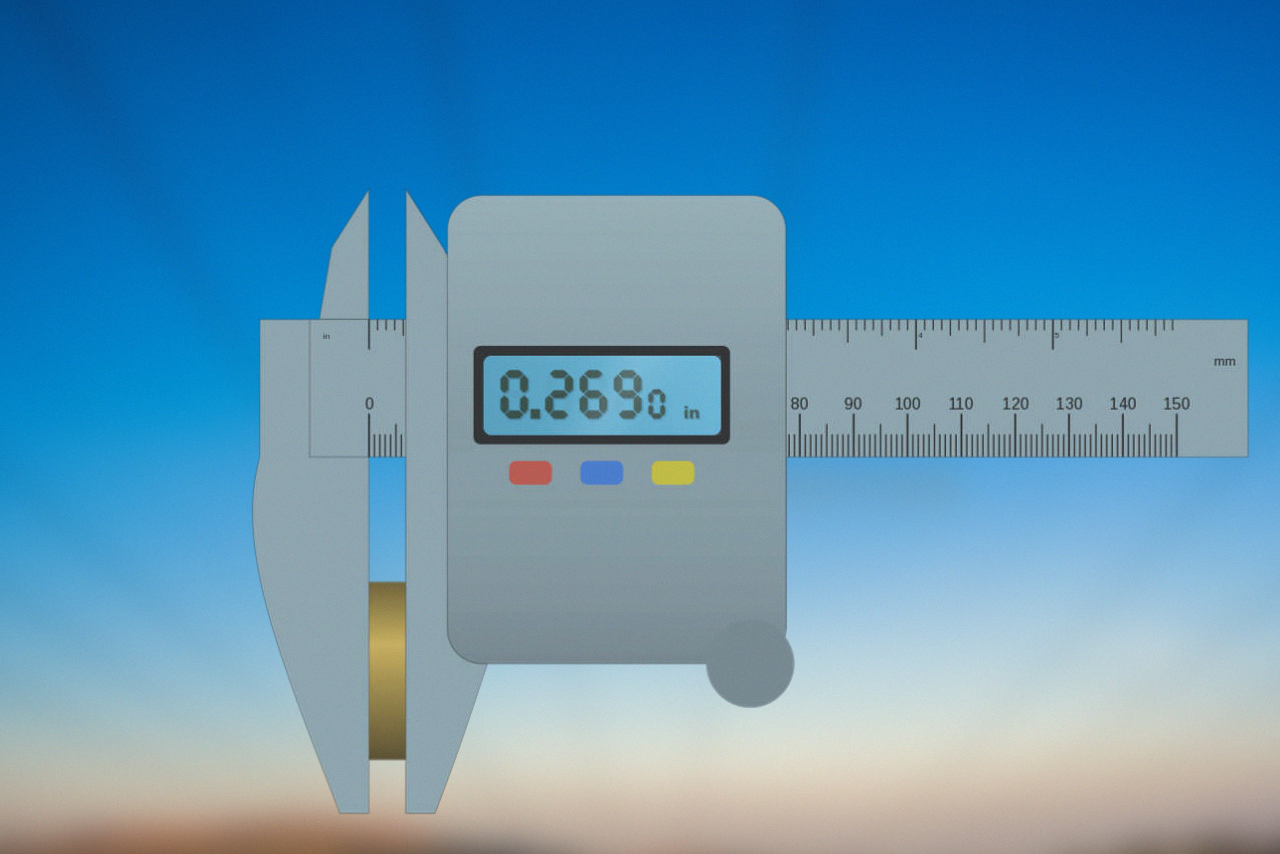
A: in 0.2690
